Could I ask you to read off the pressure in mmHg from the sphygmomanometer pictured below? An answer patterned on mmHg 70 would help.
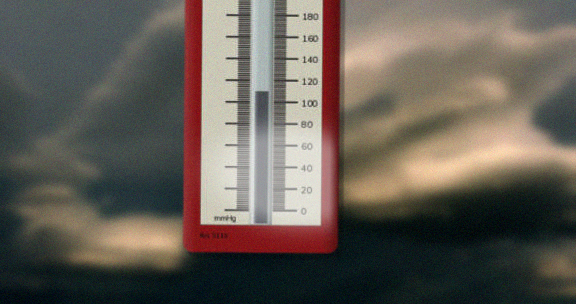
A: mmHg 110
